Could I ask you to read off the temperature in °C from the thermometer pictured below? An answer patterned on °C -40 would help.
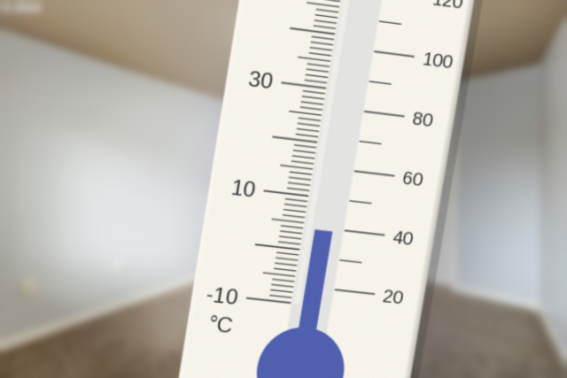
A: °C 4
